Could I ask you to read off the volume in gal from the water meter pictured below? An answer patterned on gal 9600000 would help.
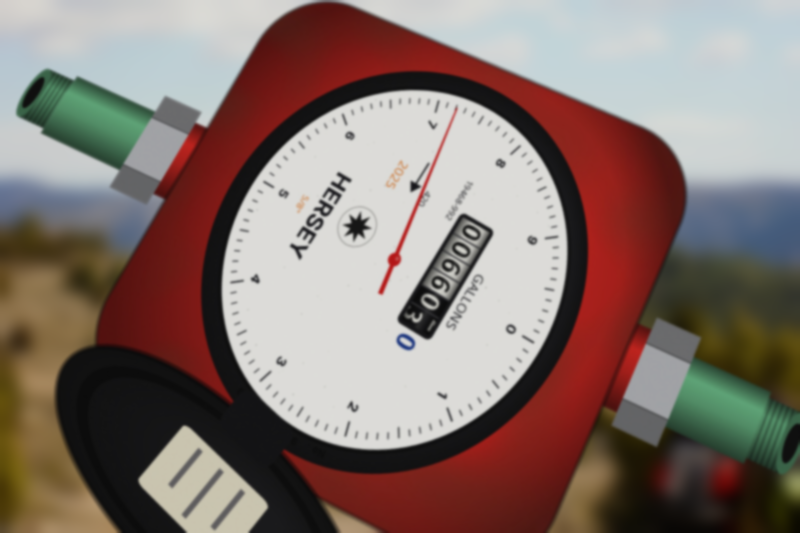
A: gal 66027.2
